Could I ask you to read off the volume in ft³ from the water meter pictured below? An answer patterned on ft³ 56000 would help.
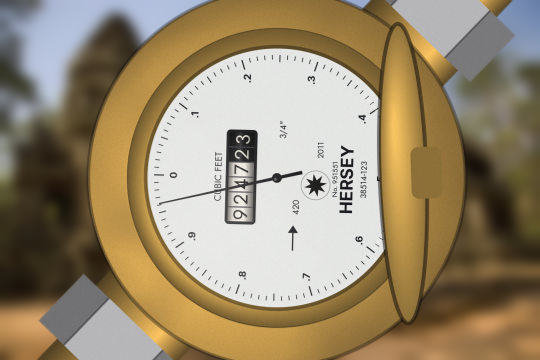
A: ft³ 924722.96
